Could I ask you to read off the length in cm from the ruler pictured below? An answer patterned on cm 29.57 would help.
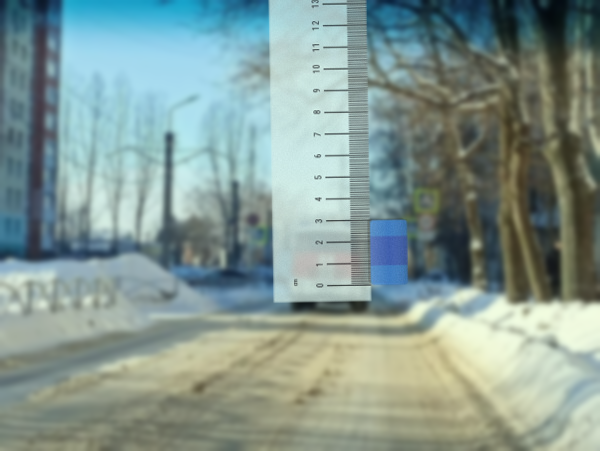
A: cm 3
